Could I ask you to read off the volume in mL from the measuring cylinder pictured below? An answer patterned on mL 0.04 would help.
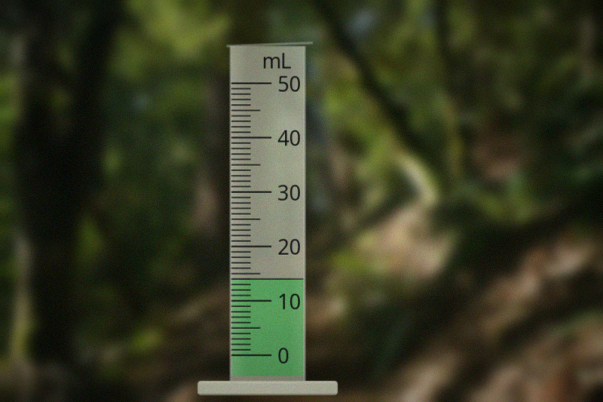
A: mL 14
